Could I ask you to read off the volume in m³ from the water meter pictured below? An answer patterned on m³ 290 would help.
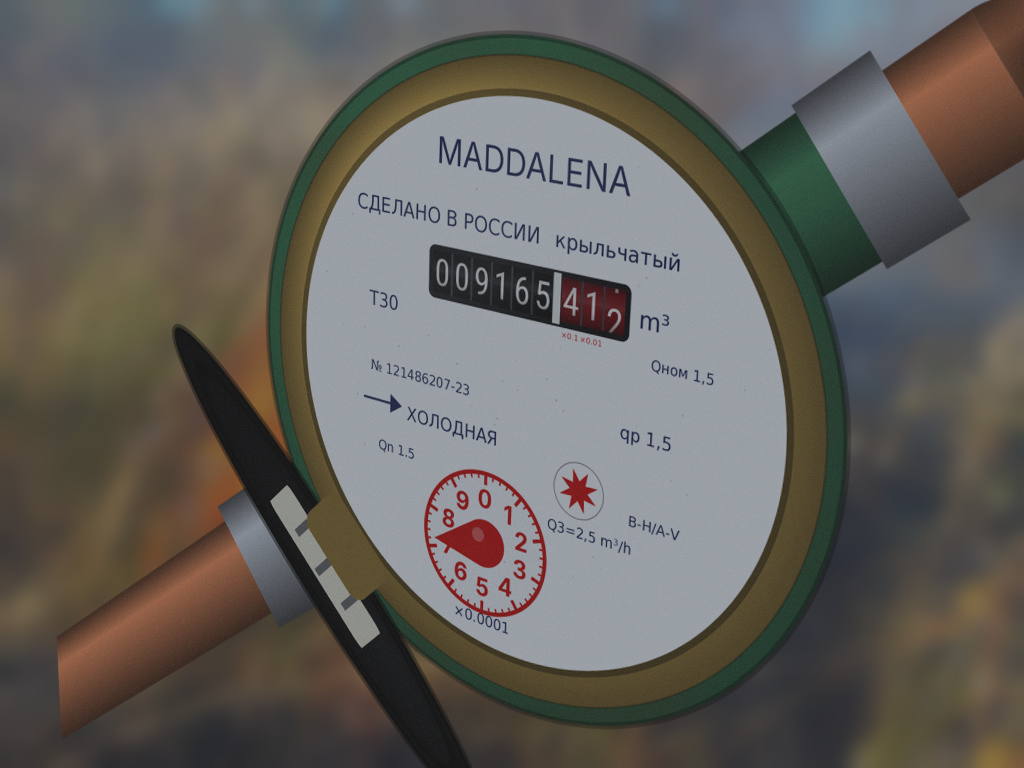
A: m³ 9165.4117
